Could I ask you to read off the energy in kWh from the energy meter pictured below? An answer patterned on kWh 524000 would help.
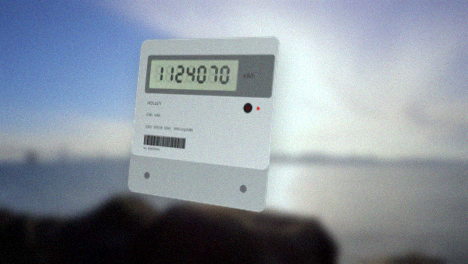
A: kWh 1124070
